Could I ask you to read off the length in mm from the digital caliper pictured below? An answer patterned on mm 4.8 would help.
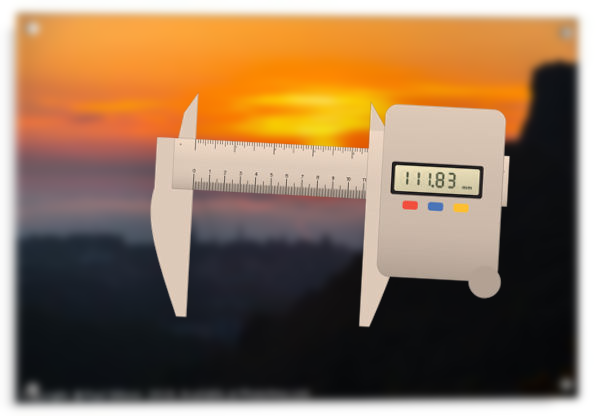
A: mm 111.83
